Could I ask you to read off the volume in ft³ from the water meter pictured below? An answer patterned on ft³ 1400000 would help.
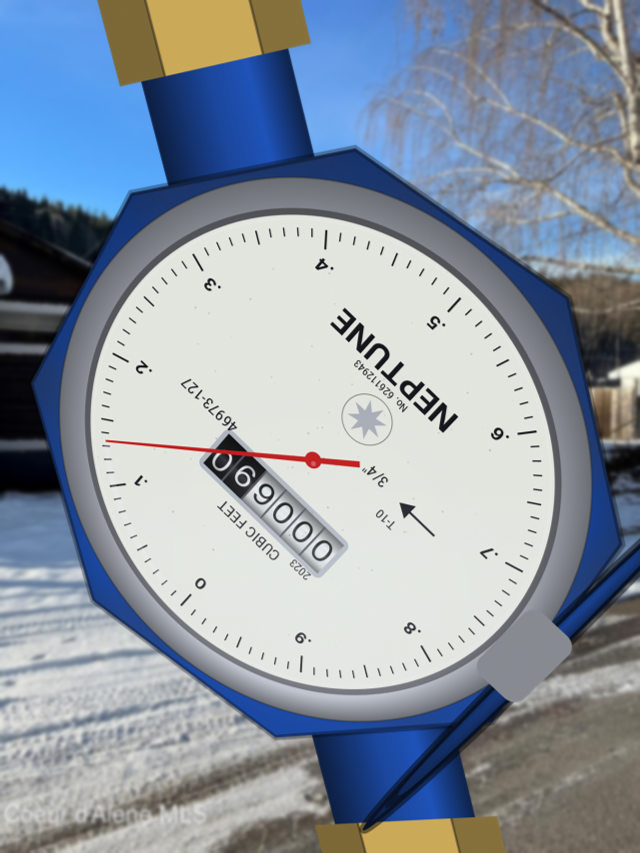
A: ft³ 690.13
